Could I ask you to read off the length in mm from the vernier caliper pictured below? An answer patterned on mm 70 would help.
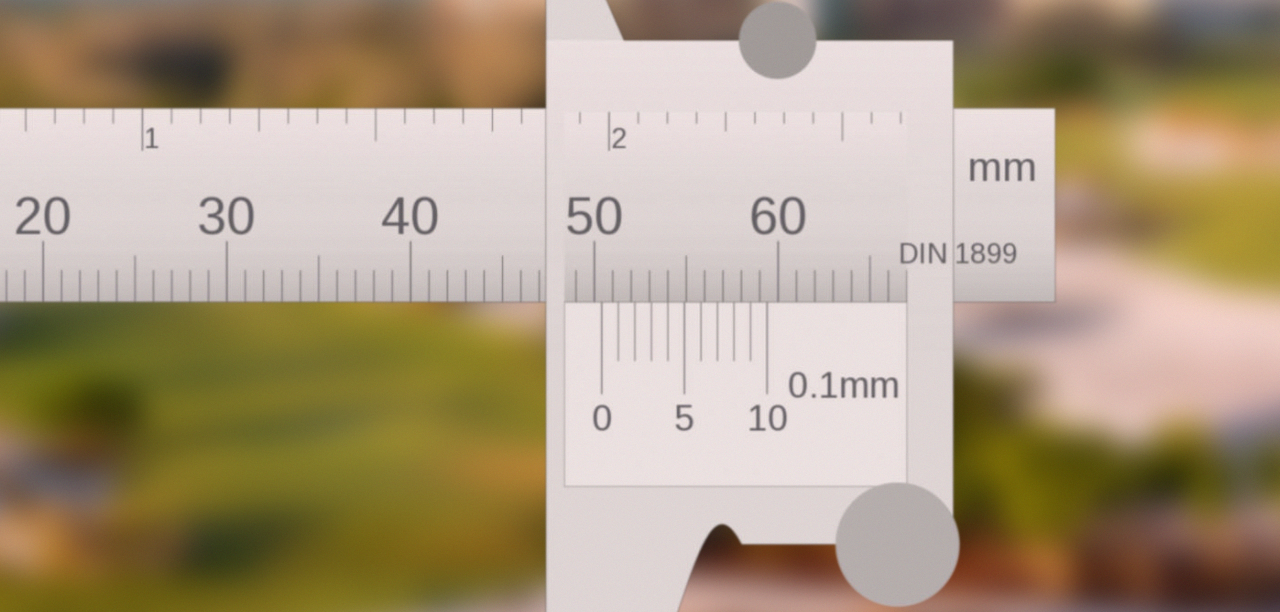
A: mm 50.4
